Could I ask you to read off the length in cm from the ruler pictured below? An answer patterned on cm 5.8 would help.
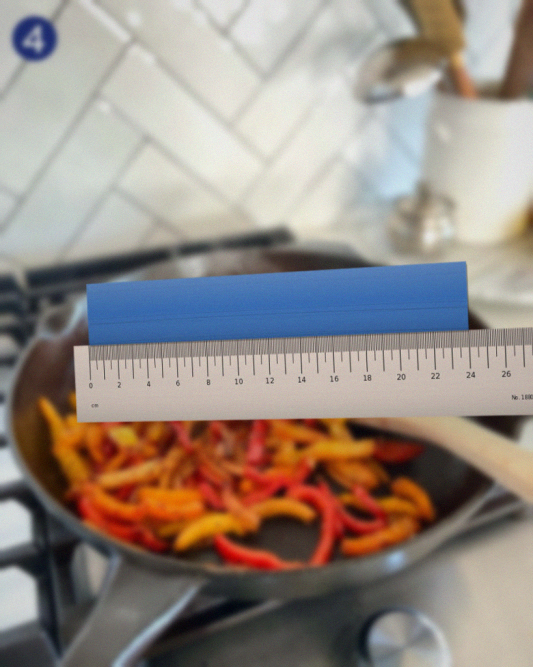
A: cm 24
